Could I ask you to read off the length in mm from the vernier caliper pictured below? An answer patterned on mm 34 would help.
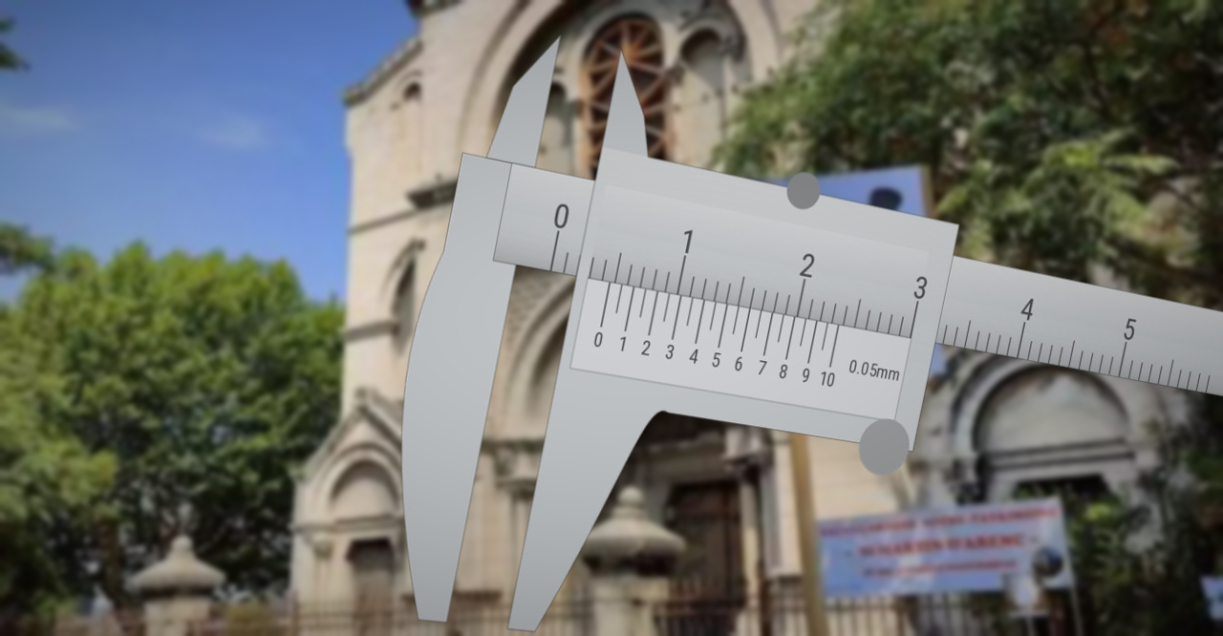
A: mm 4.6
